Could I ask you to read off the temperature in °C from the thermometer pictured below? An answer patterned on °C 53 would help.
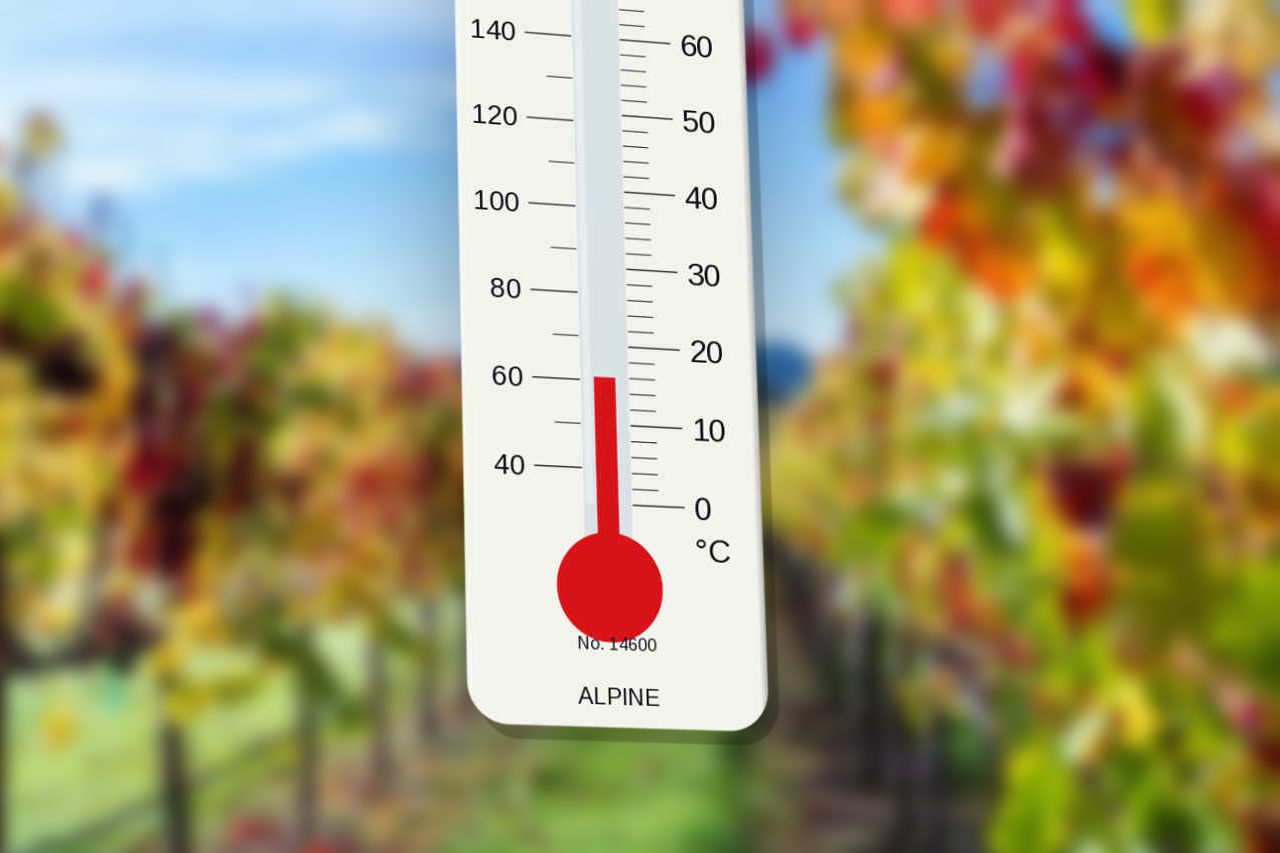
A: °C 16
